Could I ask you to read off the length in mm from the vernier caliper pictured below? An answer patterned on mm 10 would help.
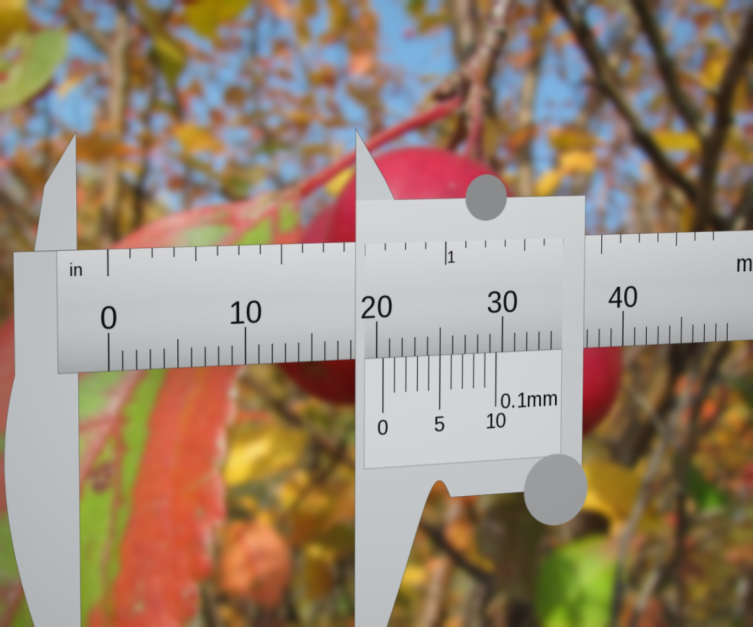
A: mm 20.5
